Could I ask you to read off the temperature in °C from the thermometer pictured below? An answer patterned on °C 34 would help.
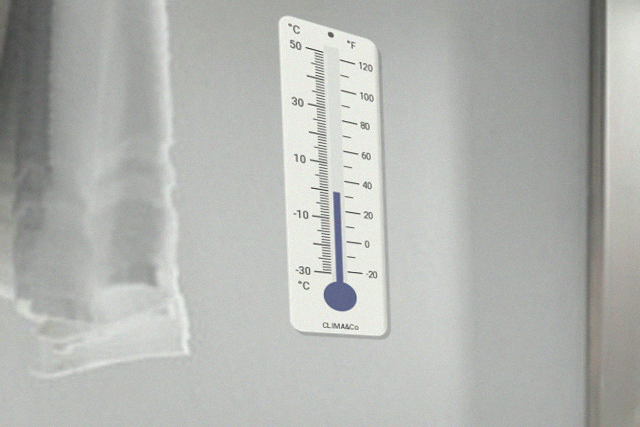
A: °C 0
